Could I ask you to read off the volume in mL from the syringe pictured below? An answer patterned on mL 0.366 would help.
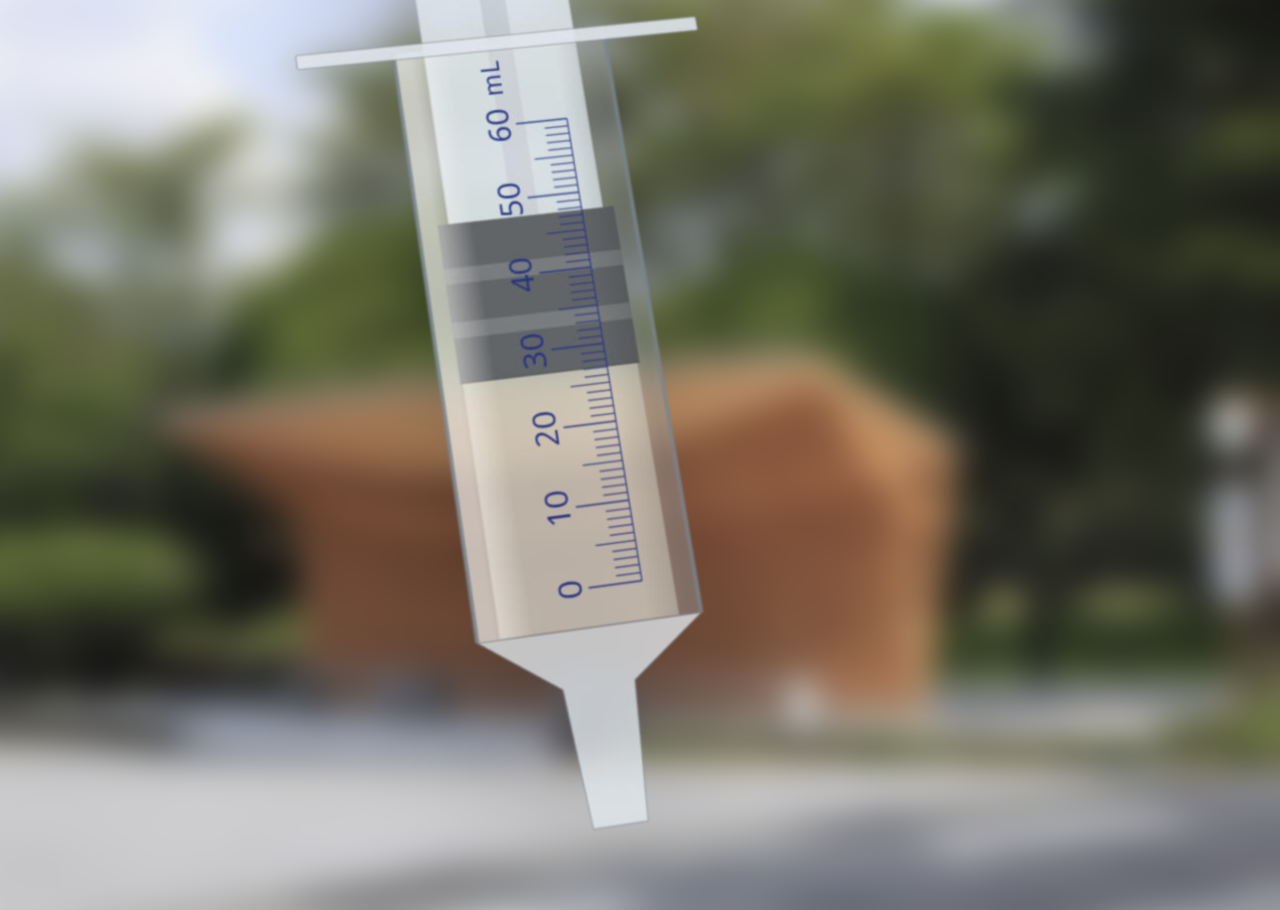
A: mL 27
